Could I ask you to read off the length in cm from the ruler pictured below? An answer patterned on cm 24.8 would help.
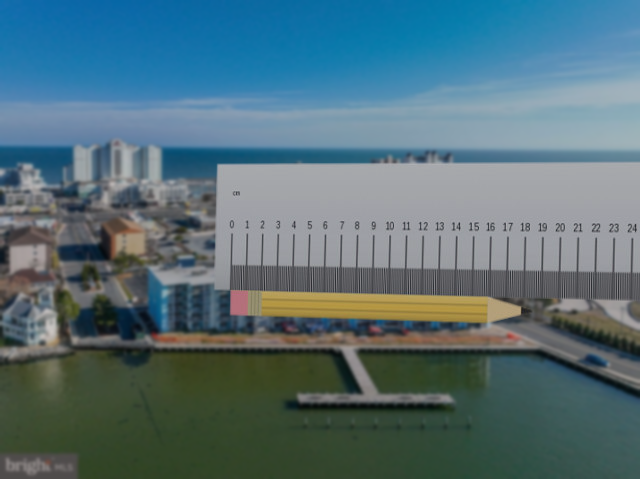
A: cm 18.5
